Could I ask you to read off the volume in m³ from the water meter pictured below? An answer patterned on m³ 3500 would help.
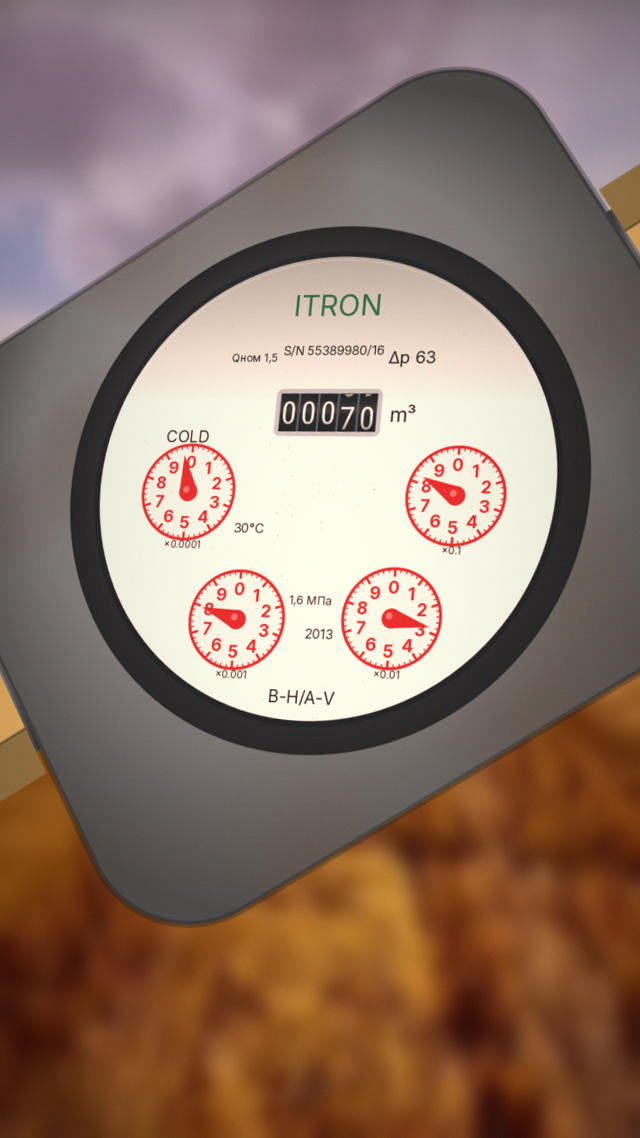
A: m³ 69.8279
